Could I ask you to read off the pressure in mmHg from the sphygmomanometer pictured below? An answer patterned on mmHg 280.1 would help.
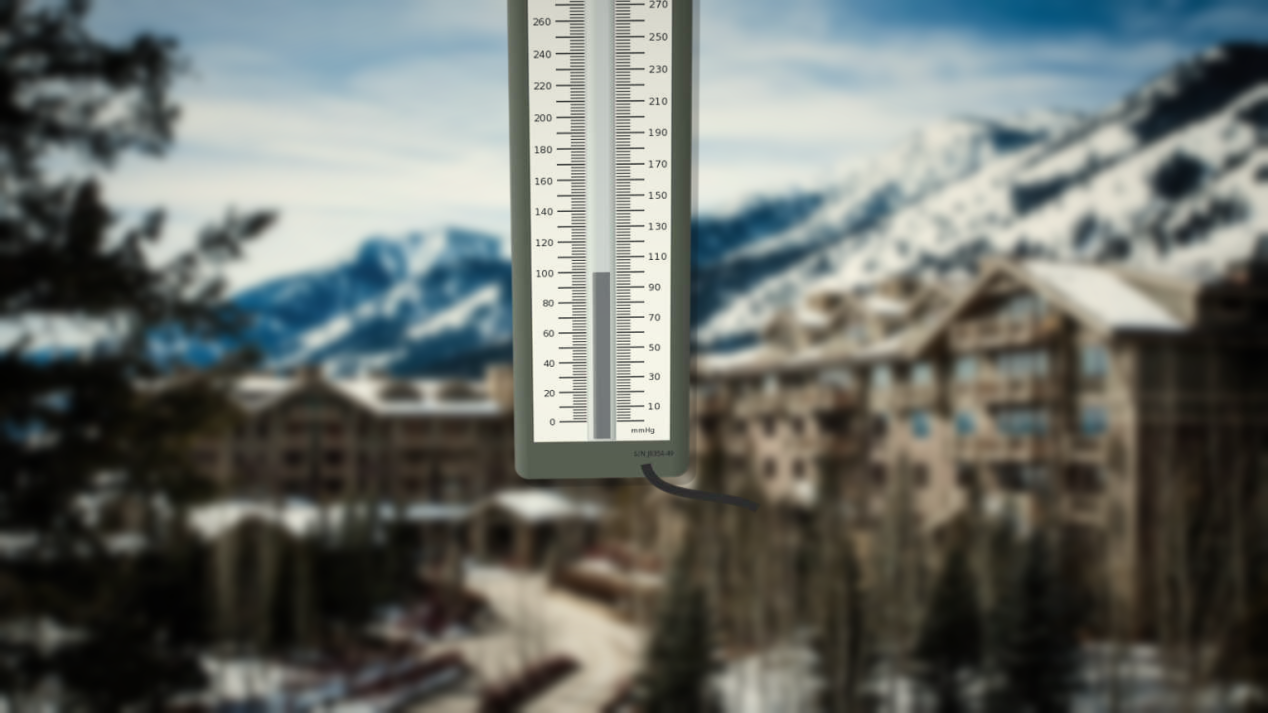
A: mmHg 100
